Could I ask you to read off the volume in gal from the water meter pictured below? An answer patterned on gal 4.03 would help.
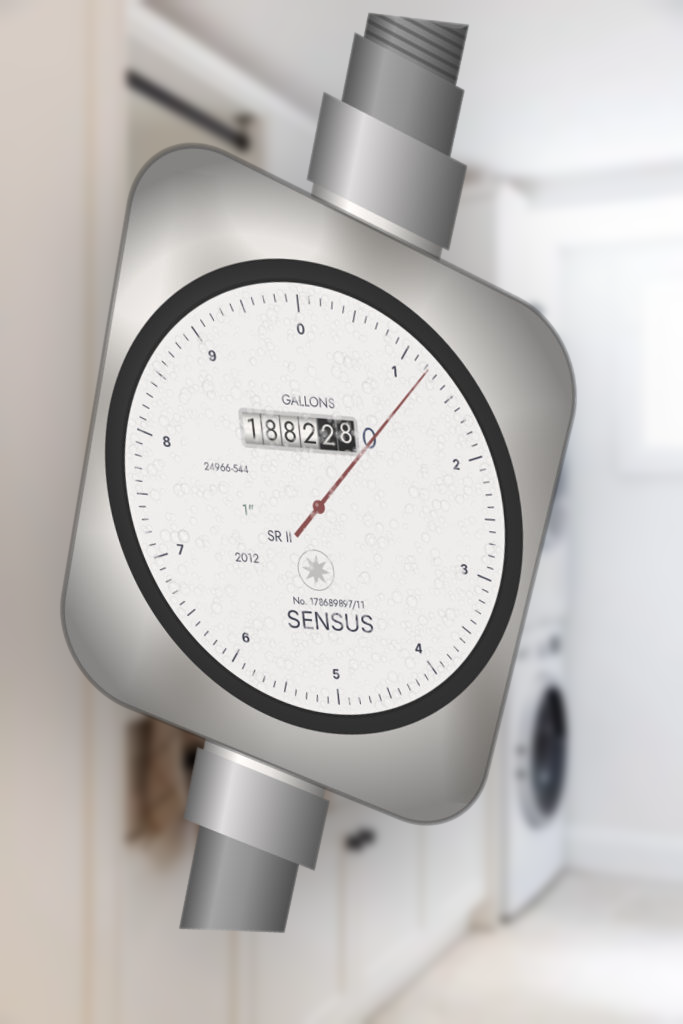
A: gal 1882281.2
